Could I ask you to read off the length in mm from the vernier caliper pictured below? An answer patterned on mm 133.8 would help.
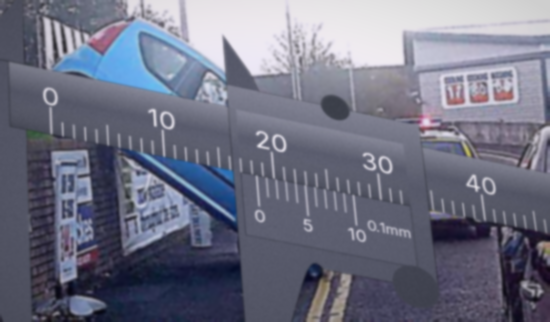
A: mm 18.4
